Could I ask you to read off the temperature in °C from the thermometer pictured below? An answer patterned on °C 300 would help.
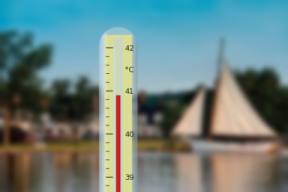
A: °C 40.9
